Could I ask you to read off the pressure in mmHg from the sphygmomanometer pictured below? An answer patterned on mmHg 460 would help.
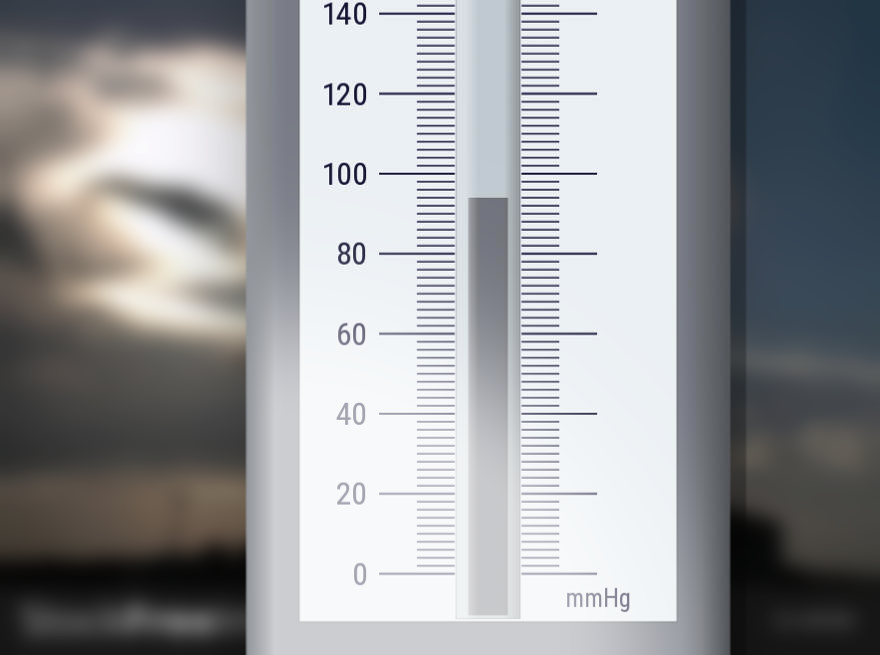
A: mmHg 94
